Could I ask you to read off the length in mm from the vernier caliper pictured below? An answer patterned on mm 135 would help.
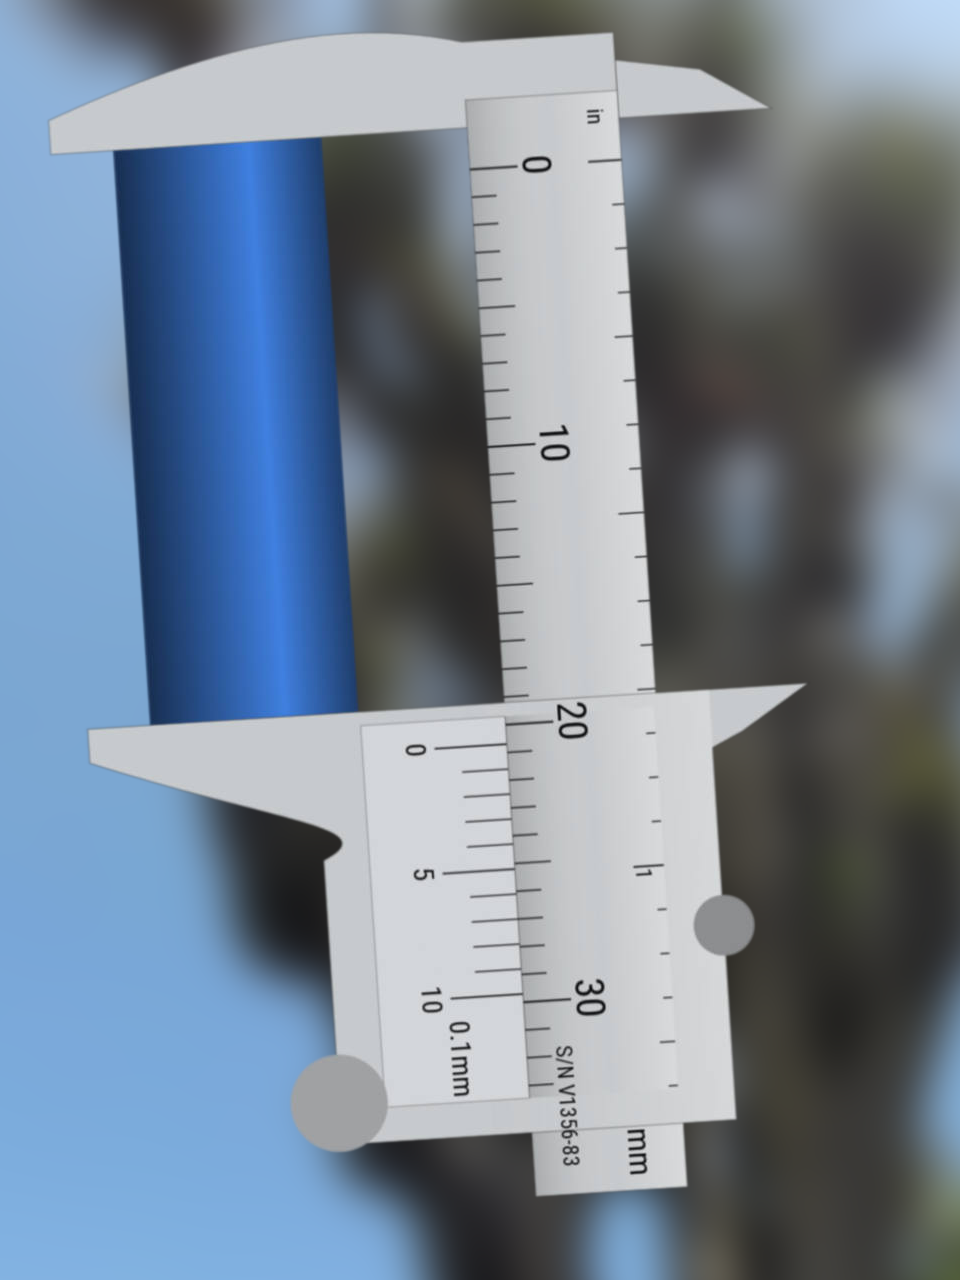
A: mm 20.7
